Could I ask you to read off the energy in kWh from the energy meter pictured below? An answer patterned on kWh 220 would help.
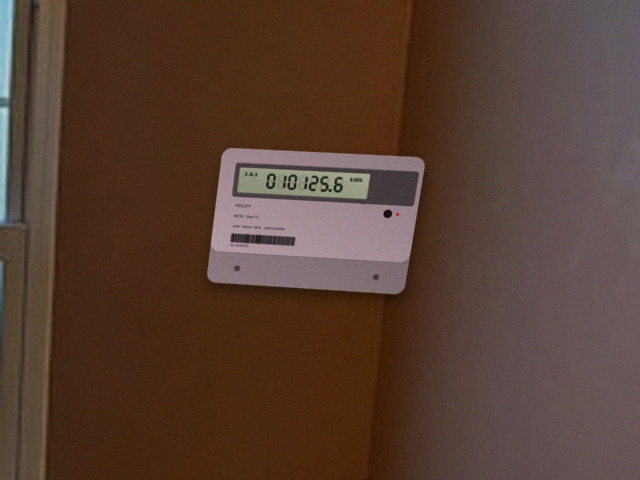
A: kWh 10125.6
